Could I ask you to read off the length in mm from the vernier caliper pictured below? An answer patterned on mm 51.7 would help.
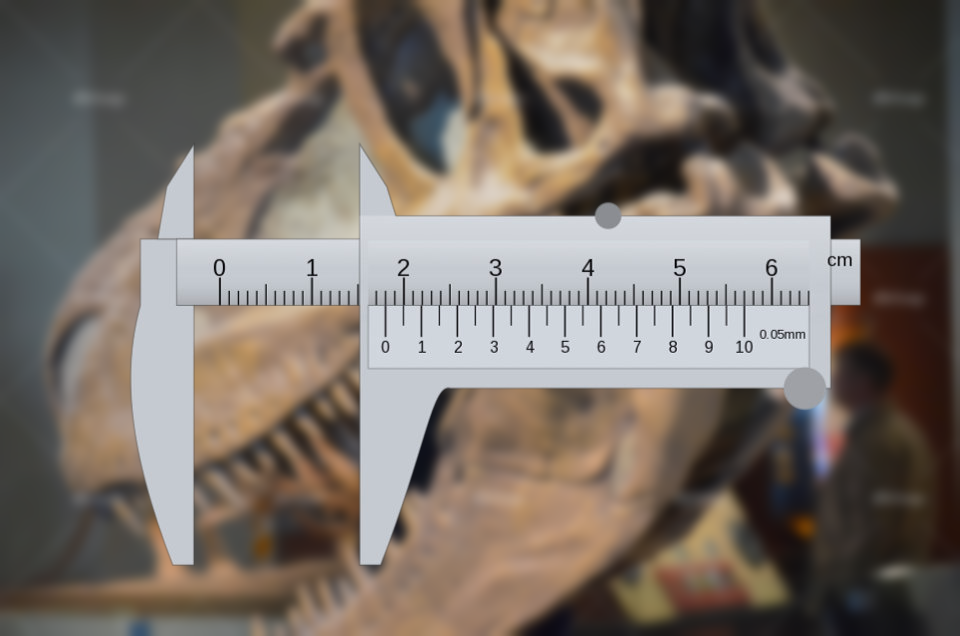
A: mm 18.0
